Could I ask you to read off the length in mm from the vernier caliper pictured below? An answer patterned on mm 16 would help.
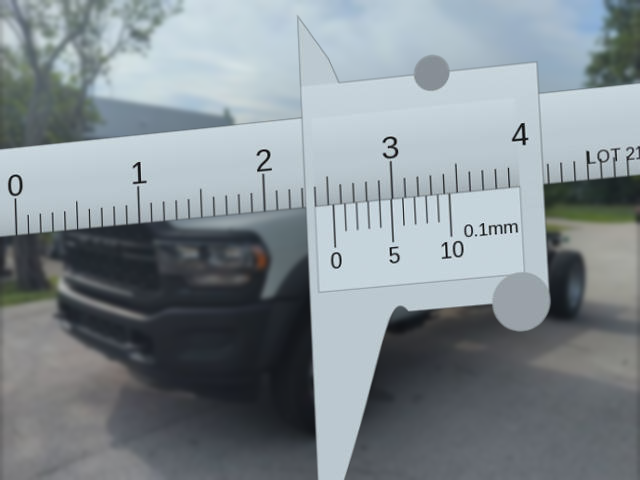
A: mm 25.4
